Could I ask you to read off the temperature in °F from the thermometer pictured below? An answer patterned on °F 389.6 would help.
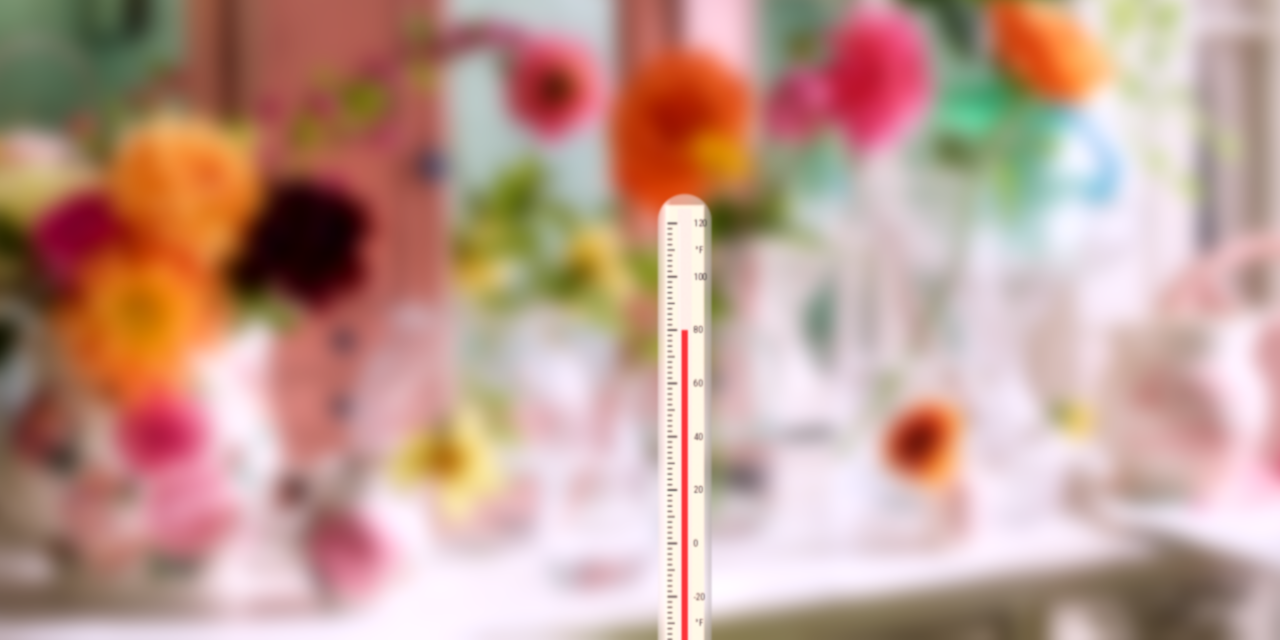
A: °F 80
